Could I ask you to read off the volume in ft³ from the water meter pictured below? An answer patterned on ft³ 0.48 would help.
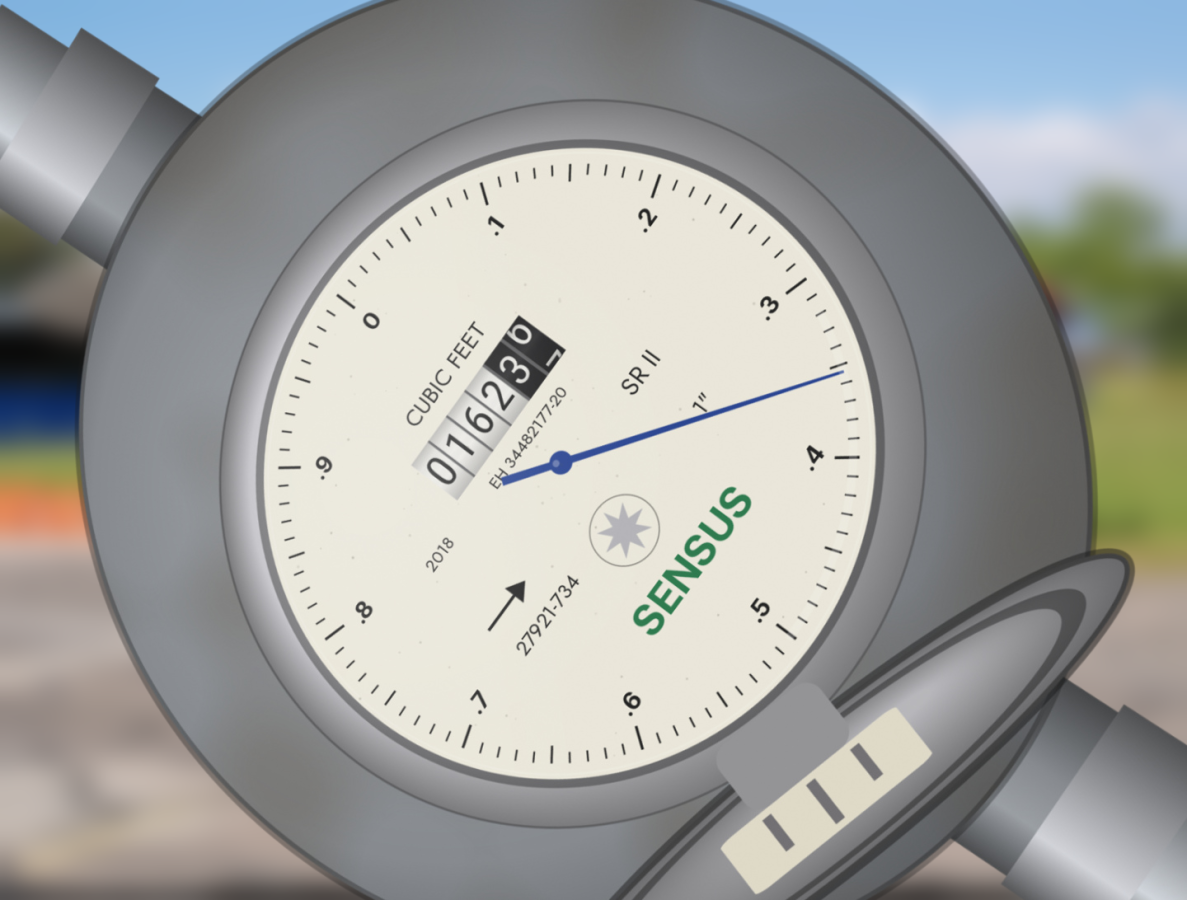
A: ft³ 16236.35
